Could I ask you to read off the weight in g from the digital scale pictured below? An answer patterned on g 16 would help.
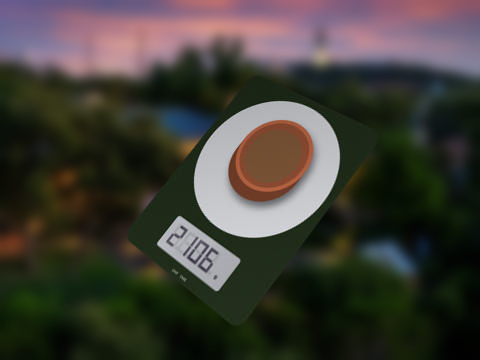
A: g 2106
